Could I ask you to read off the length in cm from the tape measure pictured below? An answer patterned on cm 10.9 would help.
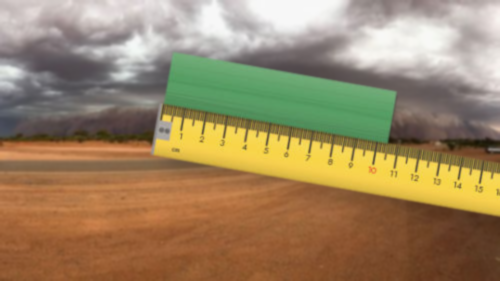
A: cm 10.5
